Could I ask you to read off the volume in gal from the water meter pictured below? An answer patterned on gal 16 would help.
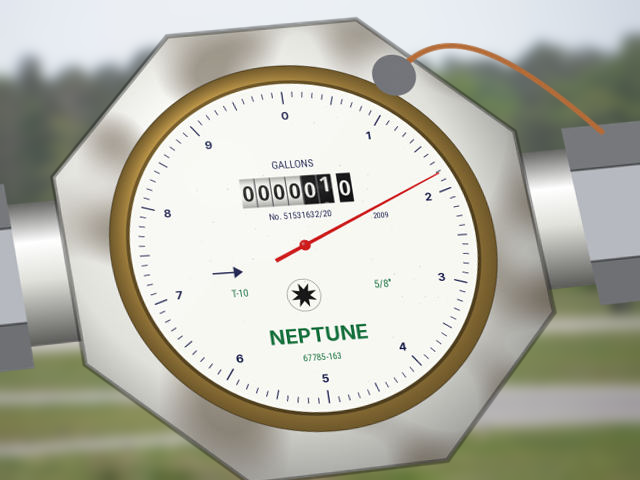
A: gal 11.8
